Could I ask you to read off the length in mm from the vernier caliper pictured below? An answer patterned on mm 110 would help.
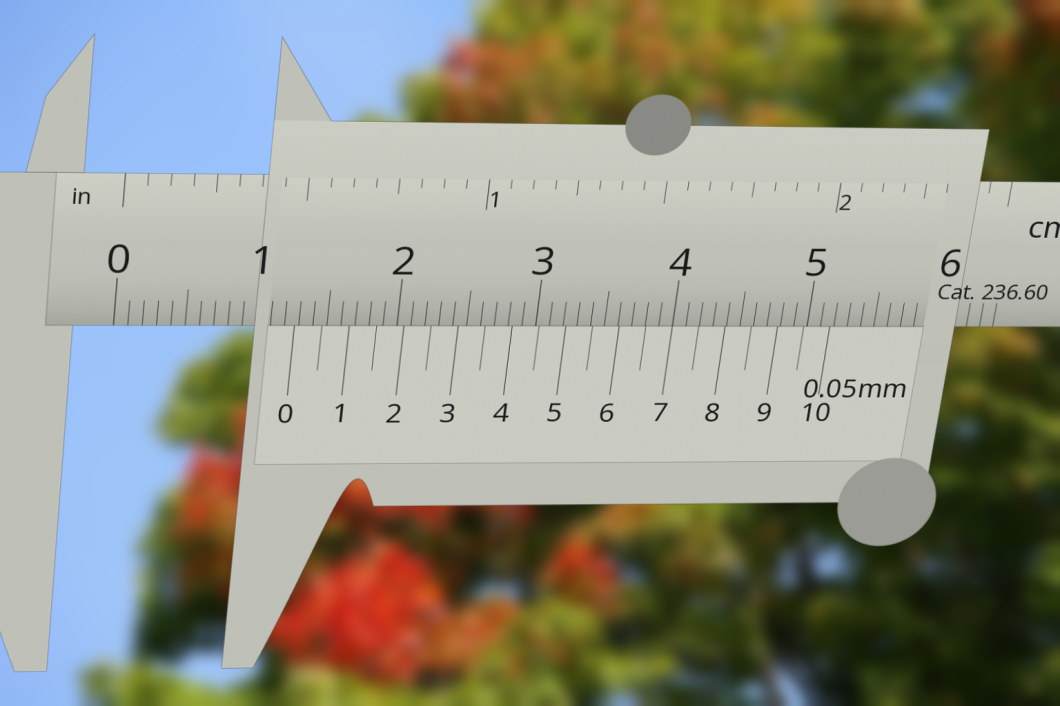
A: mm 12.7
